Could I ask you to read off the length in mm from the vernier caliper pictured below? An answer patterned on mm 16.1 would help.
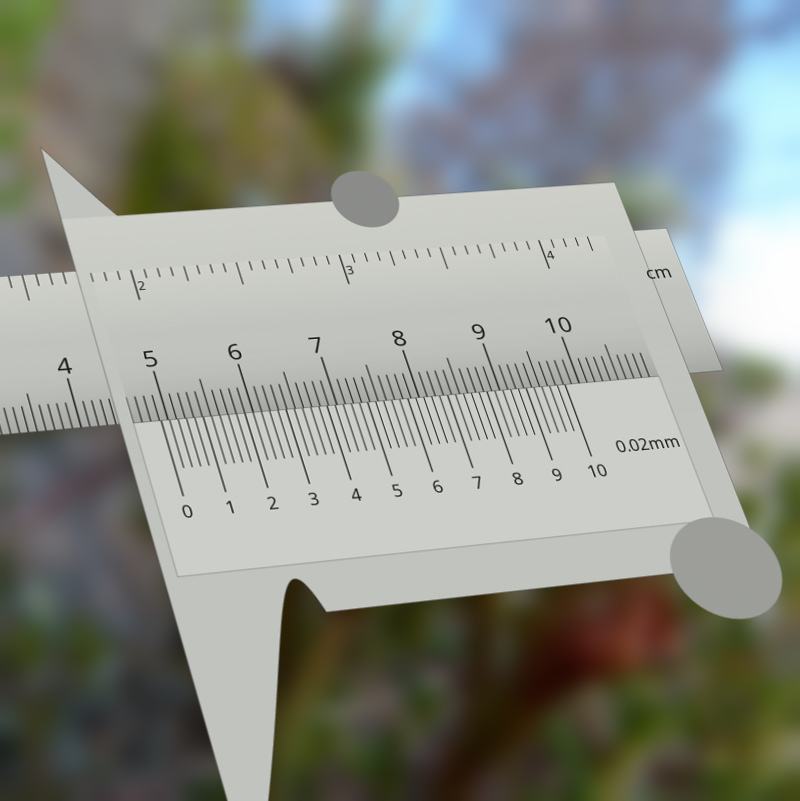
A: mm 49.2
